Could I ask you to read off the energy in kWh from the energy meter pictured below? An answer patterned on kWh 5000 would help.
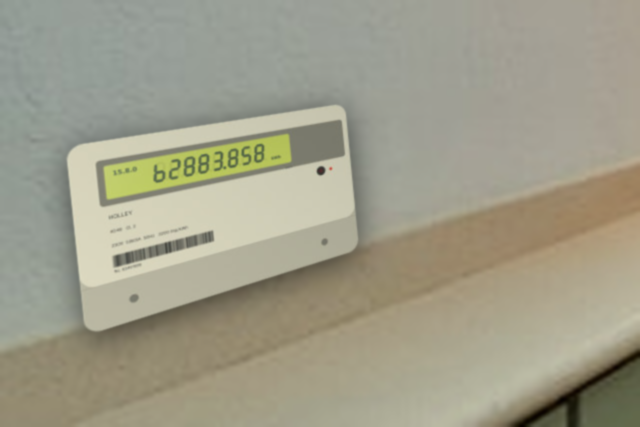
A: kWh 62883.858
